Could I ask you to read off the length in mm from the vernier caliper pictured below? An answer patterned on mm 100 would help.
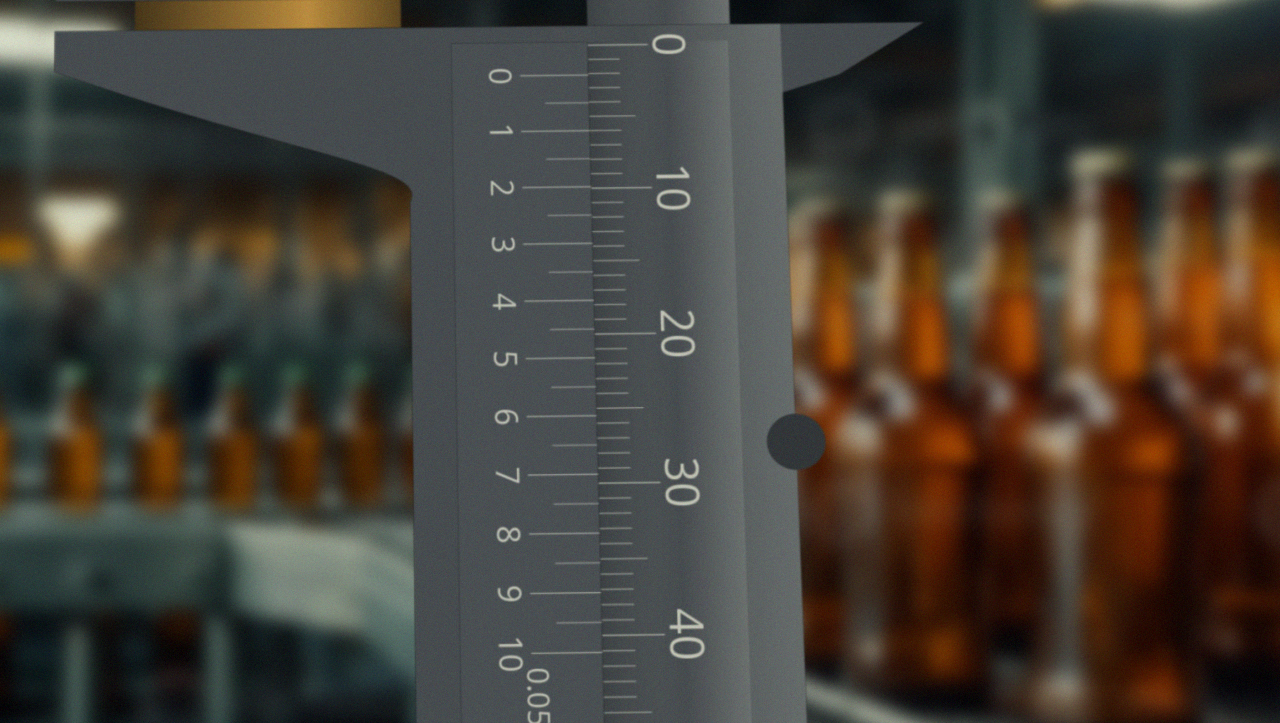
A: mm 2.1
